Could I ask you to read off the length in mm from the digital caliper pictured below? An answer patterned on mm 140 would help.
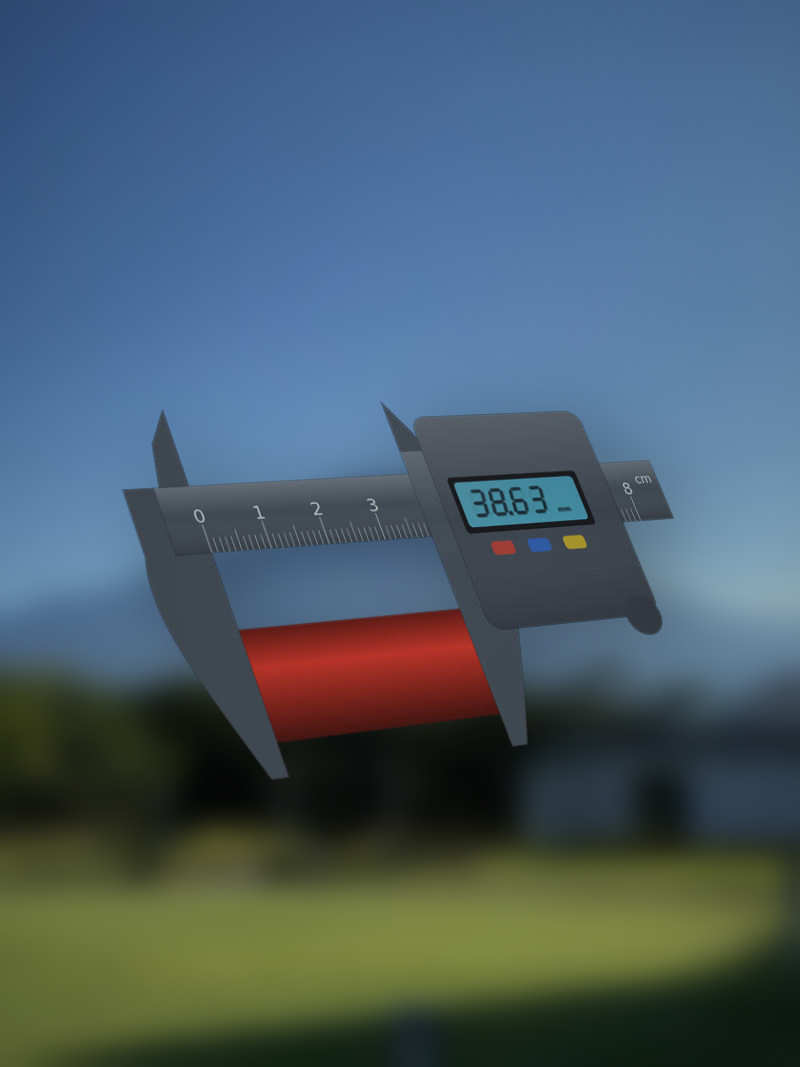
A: mm 38.63
